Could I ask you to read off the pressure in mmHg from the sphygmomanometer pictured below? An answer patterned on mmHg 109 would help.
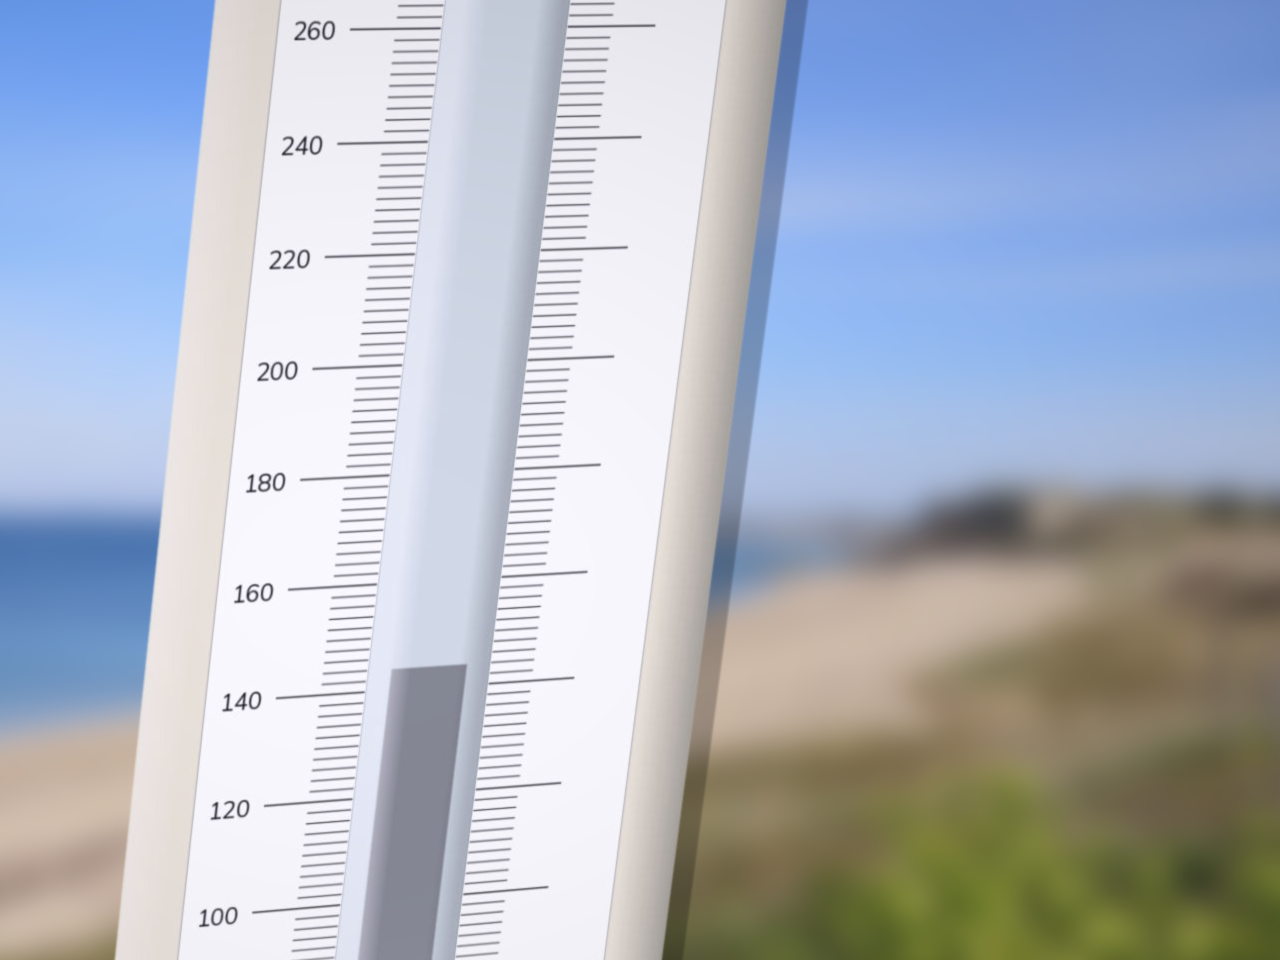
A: mmHg 144
